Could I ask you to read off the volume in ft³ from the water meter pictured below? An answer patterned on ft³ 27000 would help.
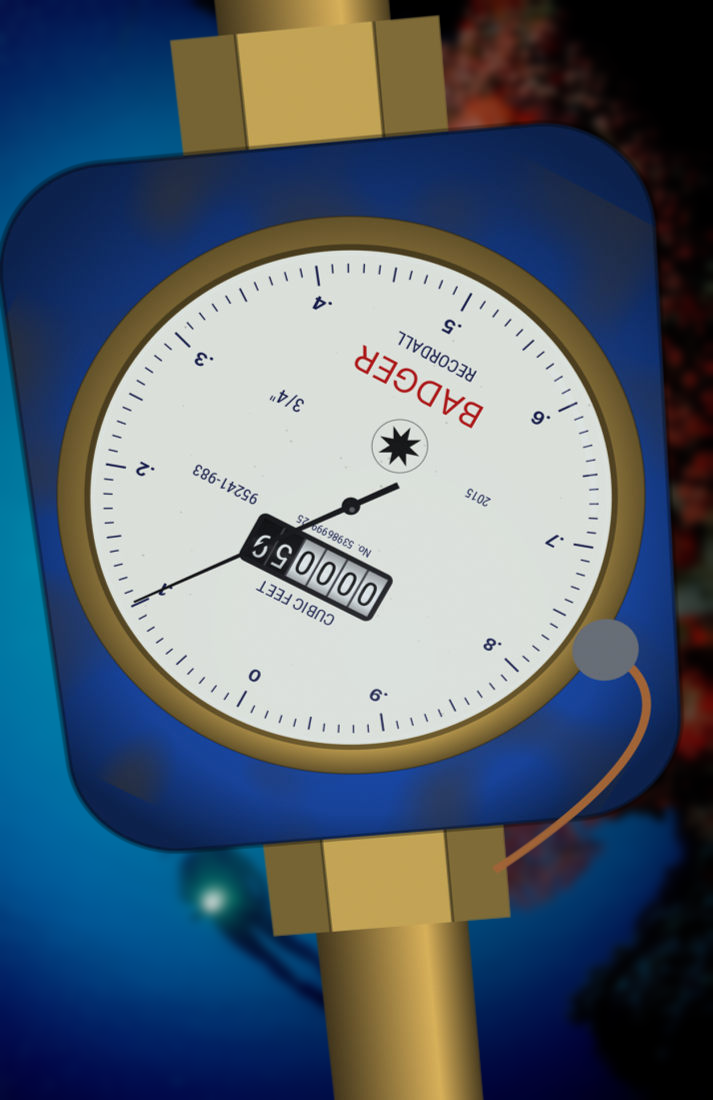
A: ft³ 59.10
